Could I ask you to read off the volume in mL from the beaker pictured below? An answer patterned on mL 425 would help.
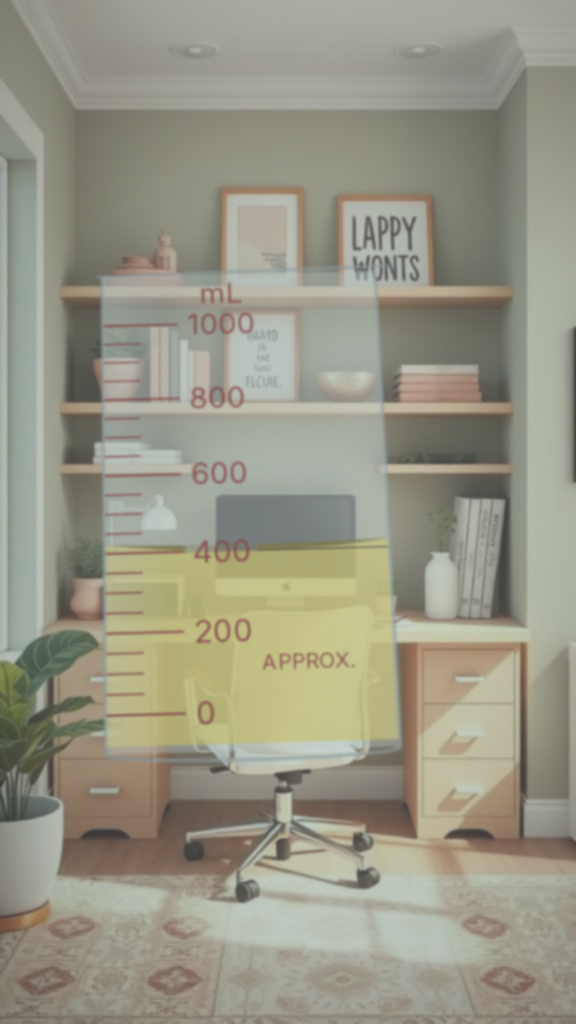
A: mL 400
